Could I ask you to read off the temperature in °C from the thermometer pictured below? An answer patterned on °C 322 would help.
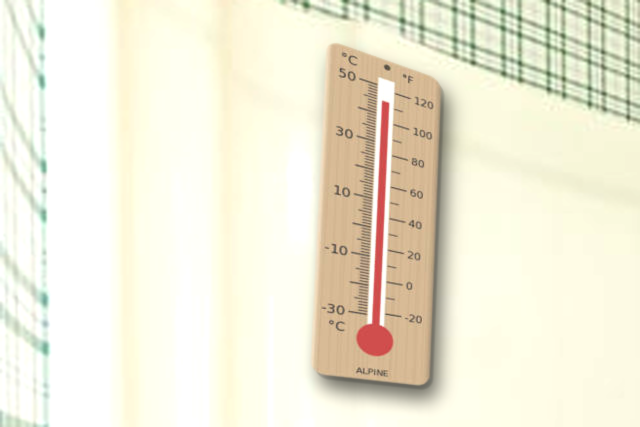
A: °C 45
